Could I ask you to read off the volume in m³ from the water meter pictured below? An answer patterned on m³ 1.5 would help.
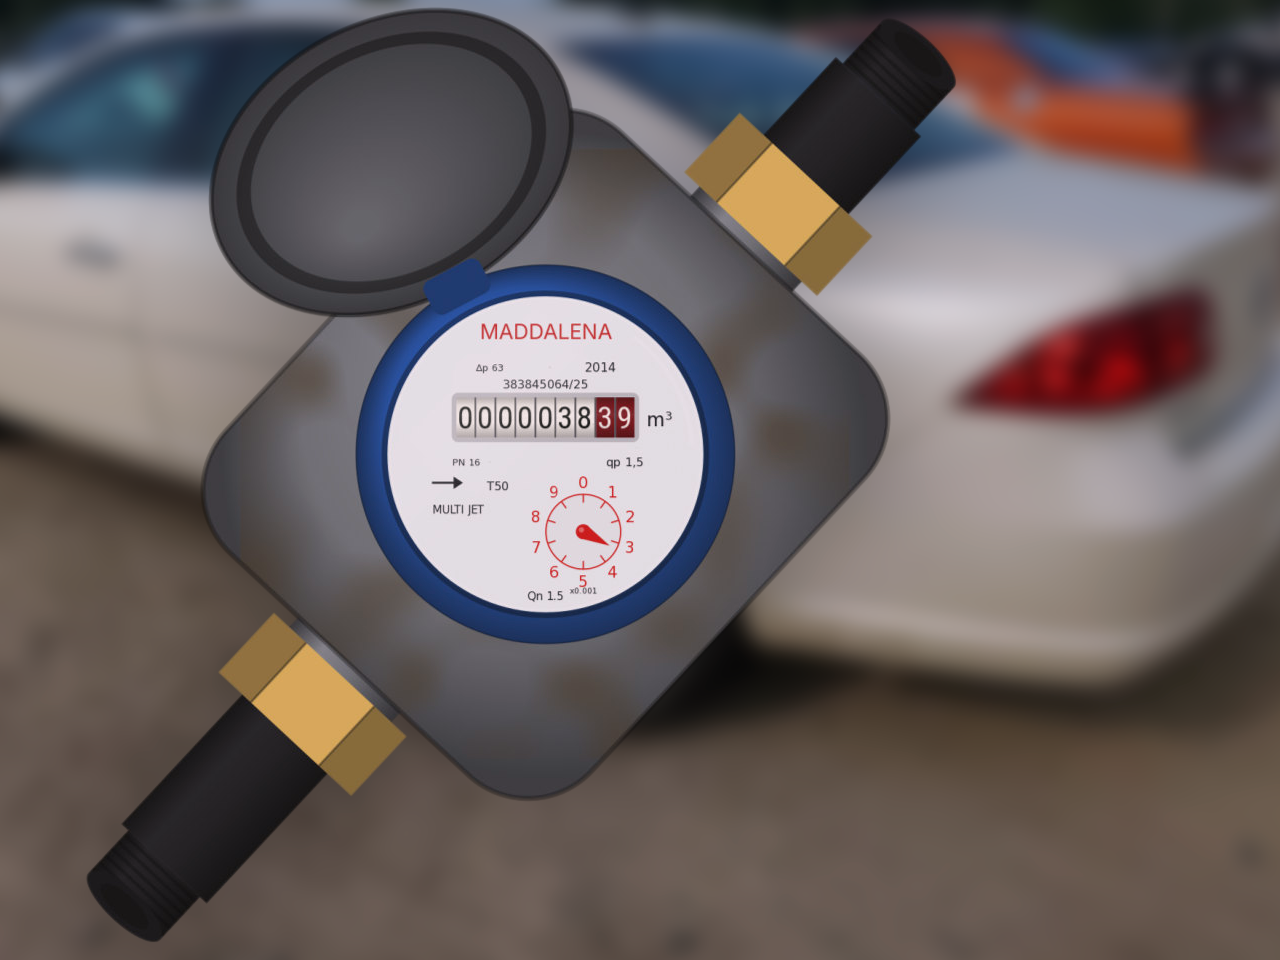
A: m³ 38.393
